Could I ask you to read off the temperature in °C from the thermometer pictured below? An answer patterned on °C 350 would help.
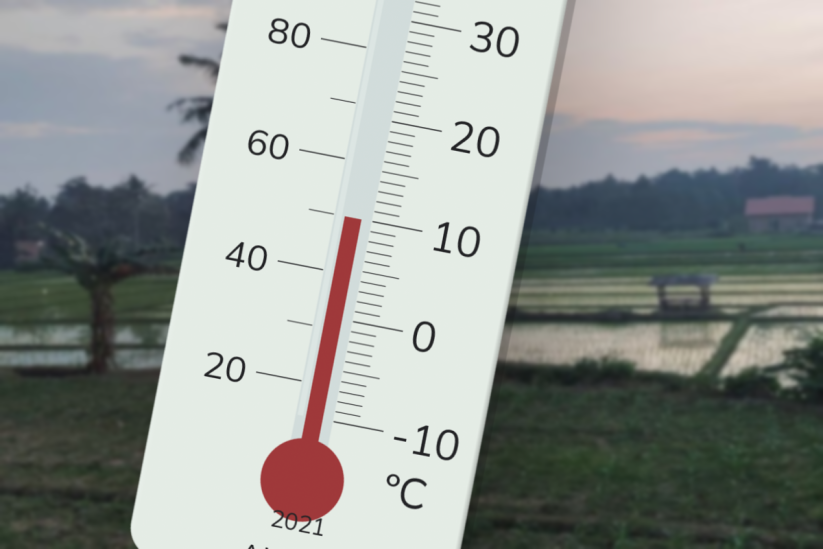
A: °C 10
